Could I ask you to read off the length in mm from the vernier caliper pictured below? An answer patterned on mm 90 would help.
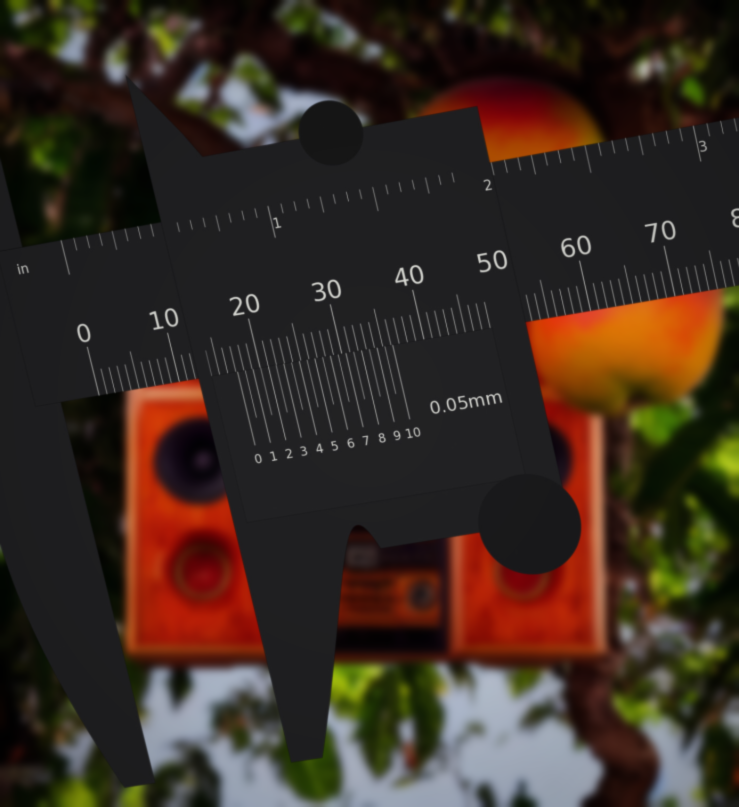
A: mm 17.2
